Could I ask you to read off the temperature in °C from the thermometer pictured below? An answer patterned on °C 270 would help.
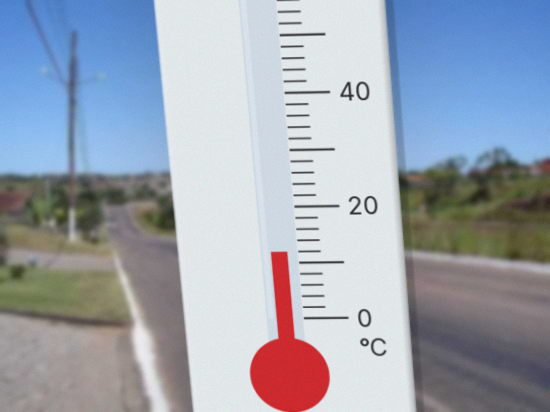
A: °C 12
